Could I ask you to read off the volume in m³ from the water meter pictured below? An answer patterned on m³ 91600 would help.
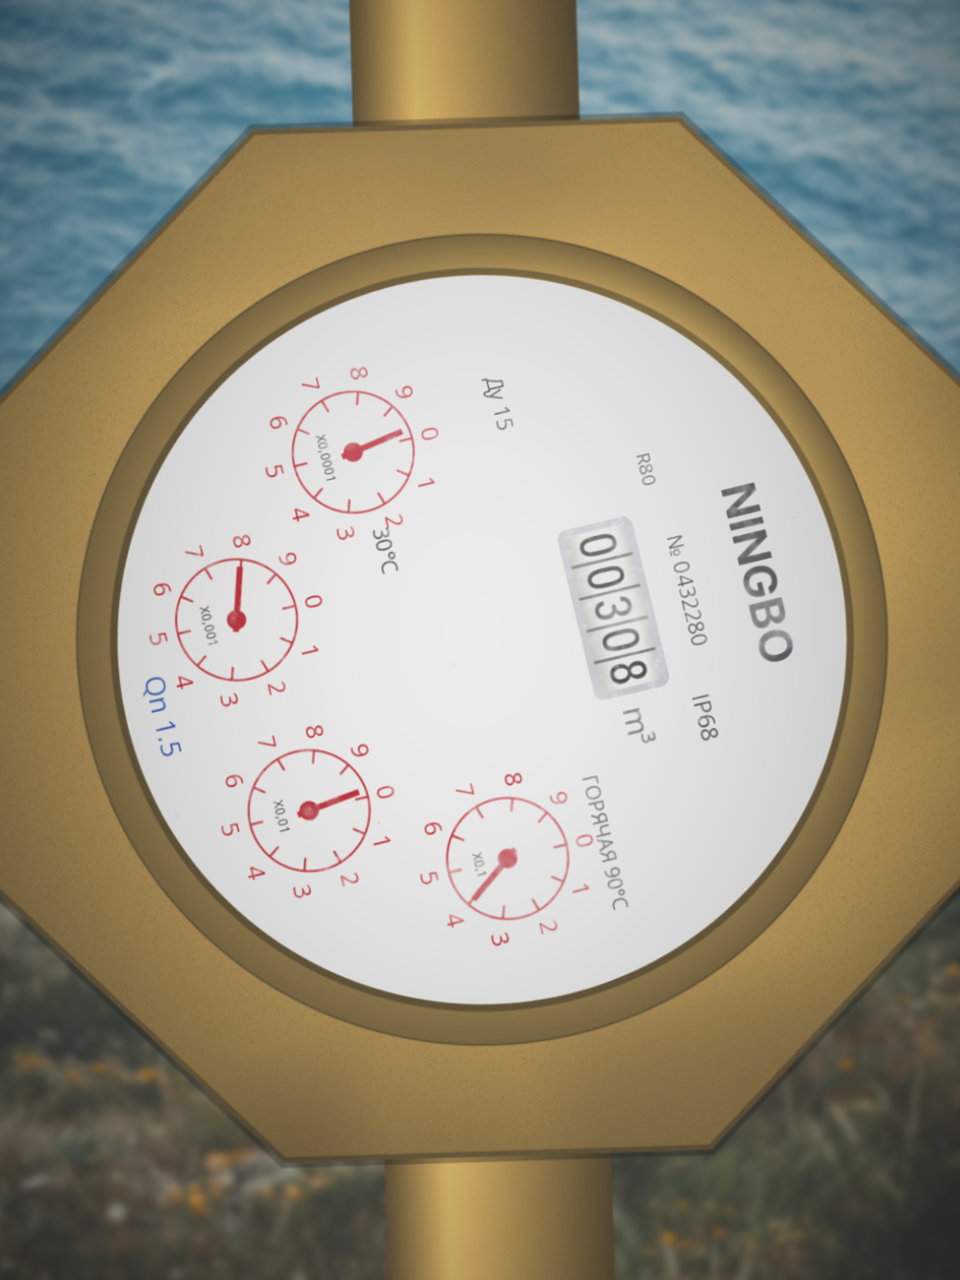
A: m³ 308.3979
